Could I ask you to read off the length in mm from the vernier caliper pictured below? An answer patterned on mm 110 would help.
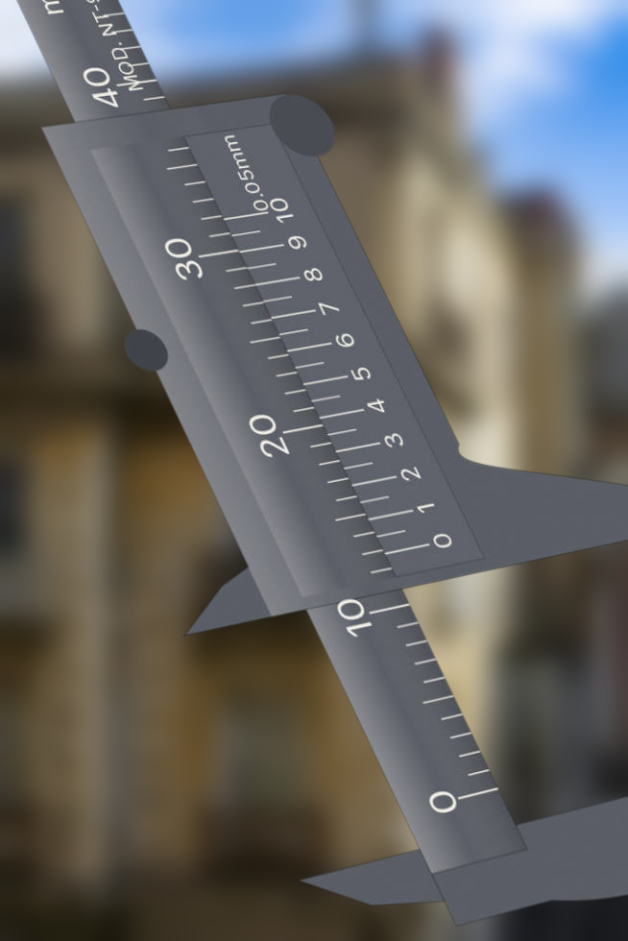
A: mm 12.8
